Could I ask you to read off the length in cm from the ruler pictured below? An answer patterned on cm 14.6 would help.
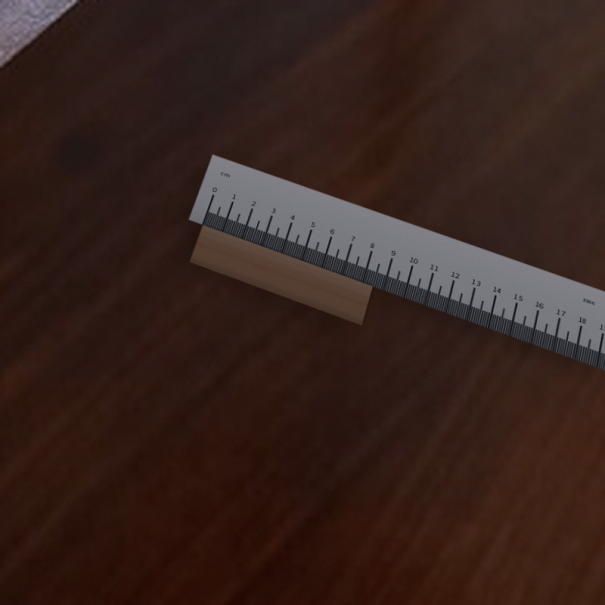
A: cm 8.5
